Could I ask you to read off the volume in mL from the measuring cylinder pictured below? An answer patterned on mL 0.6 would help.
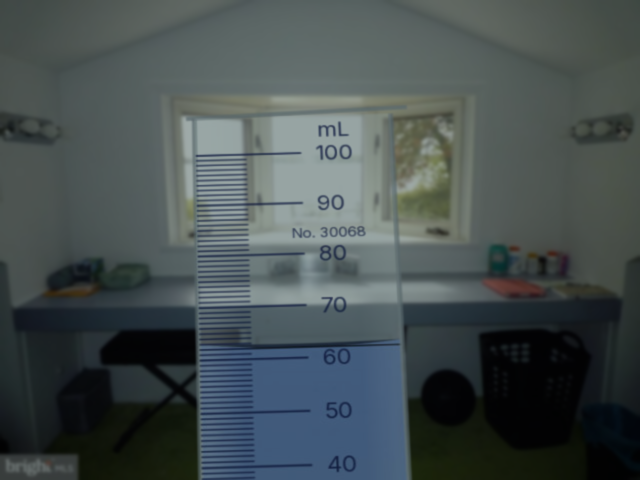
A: mL 62
